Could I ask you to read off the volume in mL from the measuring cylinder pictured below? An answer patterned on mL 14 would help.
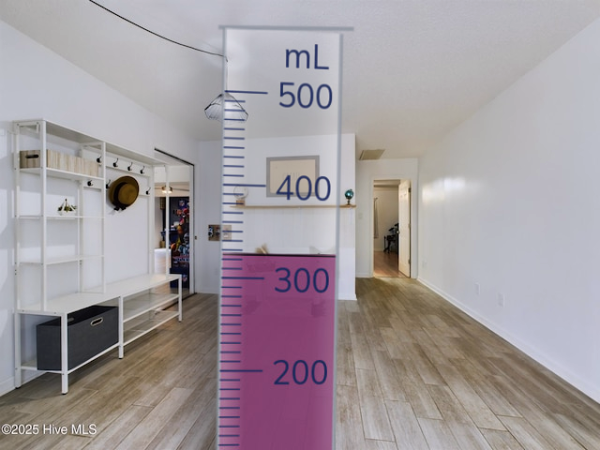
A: mL 325
